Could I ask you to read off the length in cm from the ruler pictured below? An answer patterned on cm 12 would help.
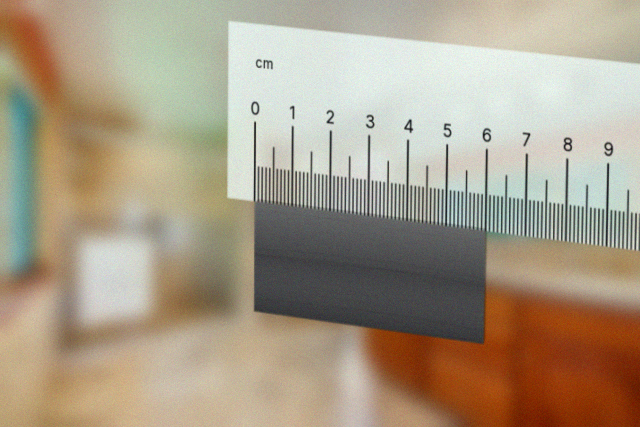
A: cm 6
